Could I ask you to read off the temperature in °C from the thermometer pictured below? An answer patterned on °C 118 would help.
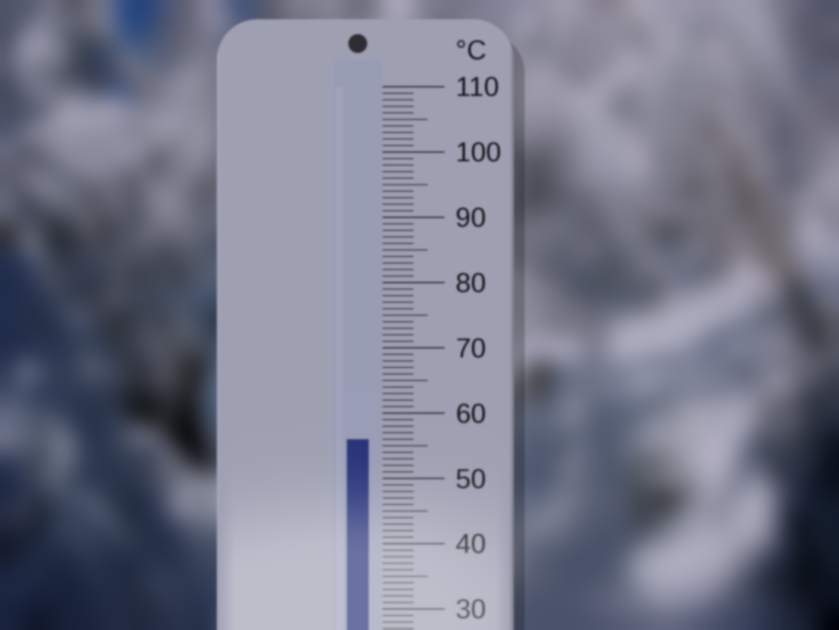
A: °C 56
